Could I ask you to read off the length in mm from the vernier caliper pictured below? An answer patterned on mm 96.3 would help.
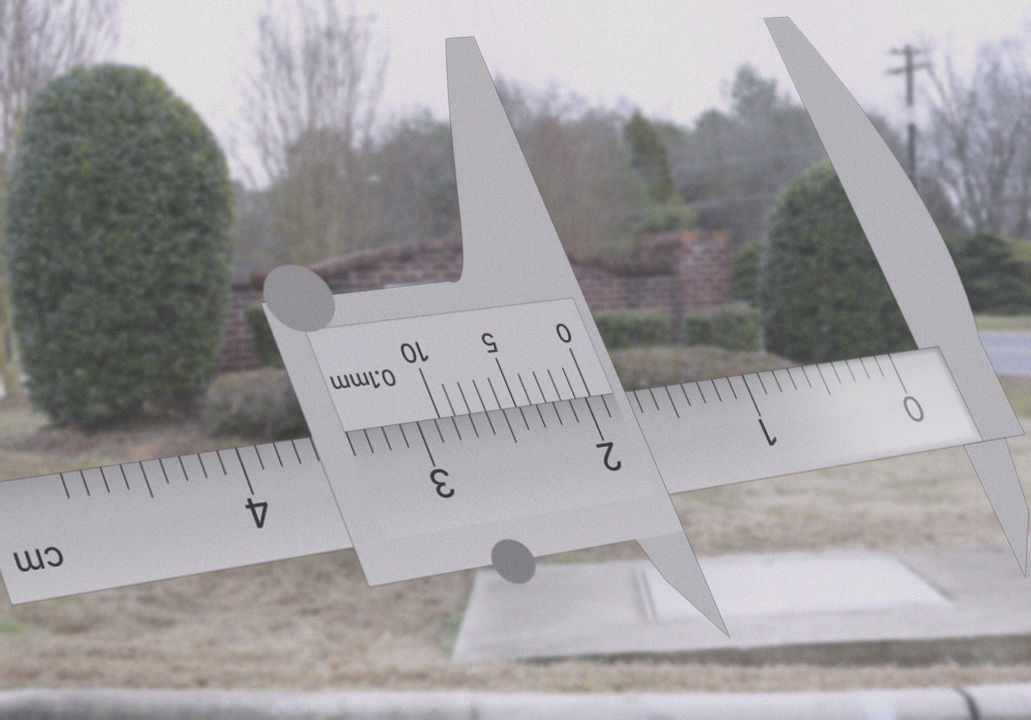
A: mm 19.7
